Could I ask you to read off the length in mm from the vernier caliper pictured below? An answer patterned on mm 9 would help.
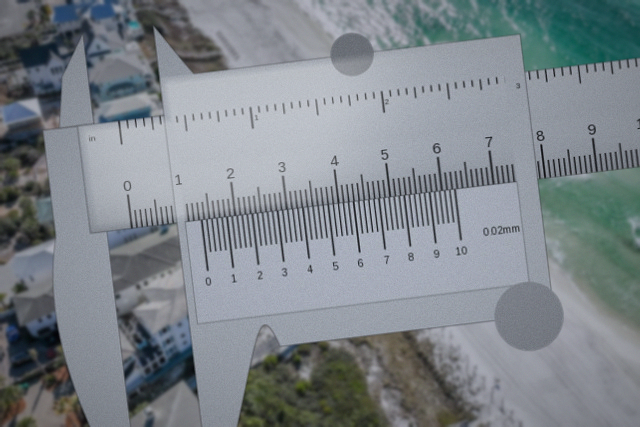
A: mm 13.5
